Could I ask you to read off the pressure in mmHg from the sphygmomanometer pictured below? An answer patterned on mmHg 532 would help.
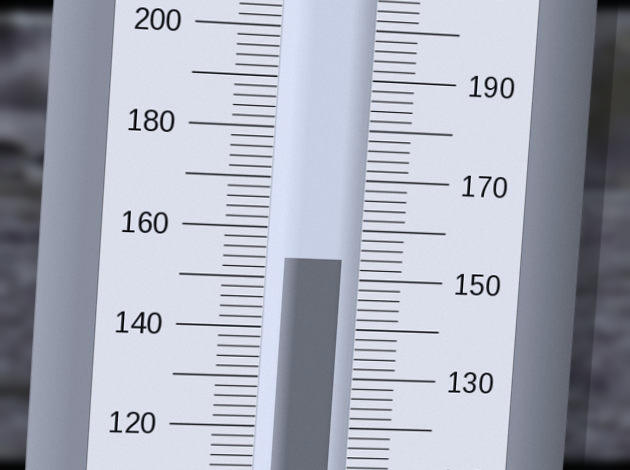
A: mmHg 154
